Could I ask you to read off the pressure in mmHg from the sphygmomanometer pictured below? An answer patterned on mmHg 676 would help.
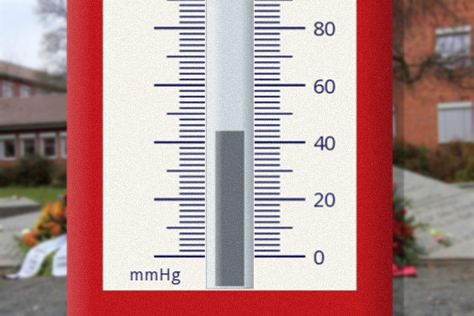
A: mmHg 44
